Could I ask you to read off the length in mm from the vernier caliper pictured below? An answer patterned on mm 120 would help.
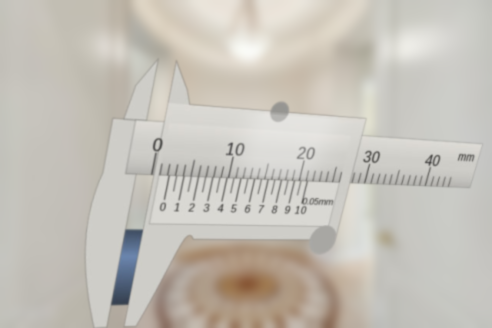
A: mm 2.2
